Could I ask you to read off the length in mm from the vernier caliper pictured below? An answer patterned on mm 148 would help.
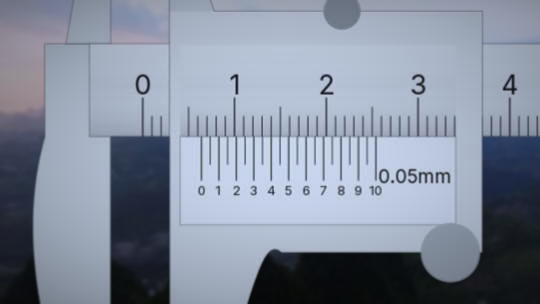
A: mm 6.4
